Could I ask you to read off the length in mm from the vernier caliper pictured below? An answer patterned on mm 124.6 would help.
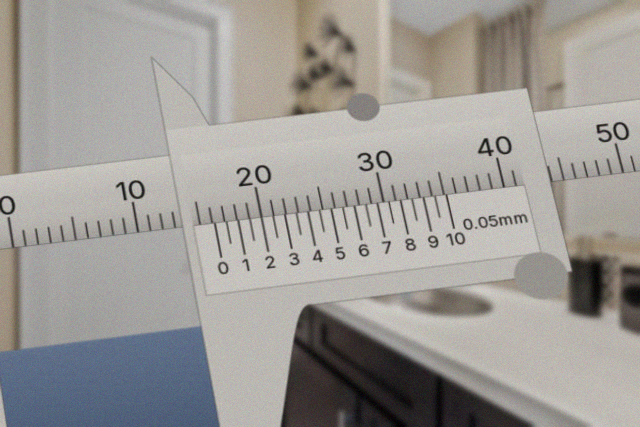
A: mm 16.2
